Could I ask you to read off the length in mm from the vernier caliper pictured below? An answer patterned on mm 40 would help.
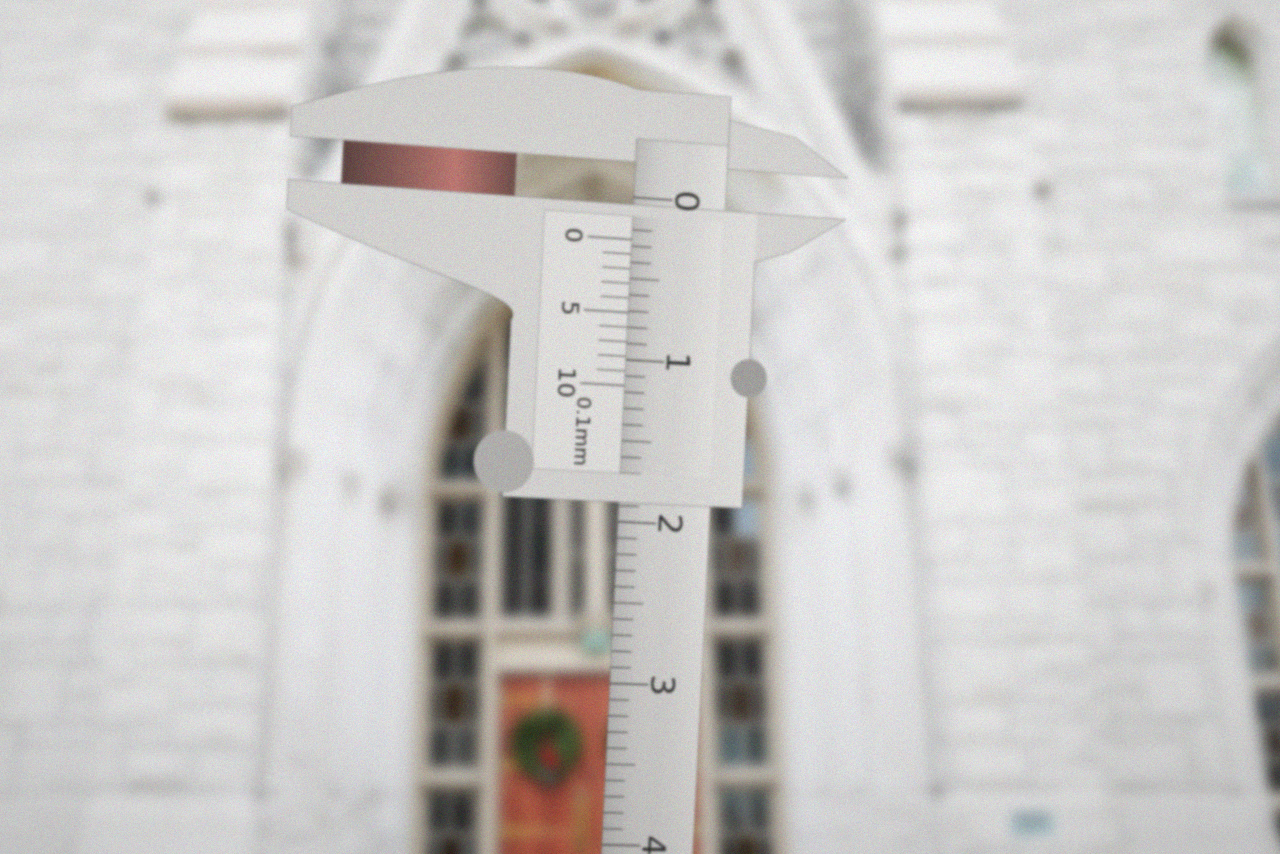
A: mm 2.6
